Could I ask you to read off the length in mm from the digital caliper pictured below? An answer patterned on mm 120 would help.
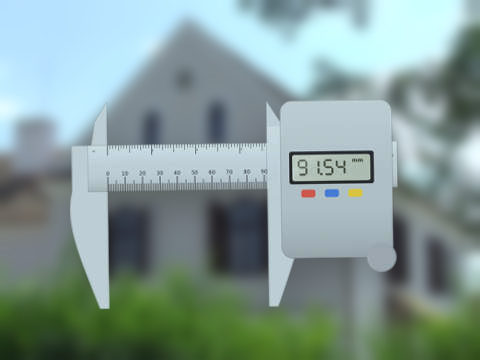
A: mm 91.54
